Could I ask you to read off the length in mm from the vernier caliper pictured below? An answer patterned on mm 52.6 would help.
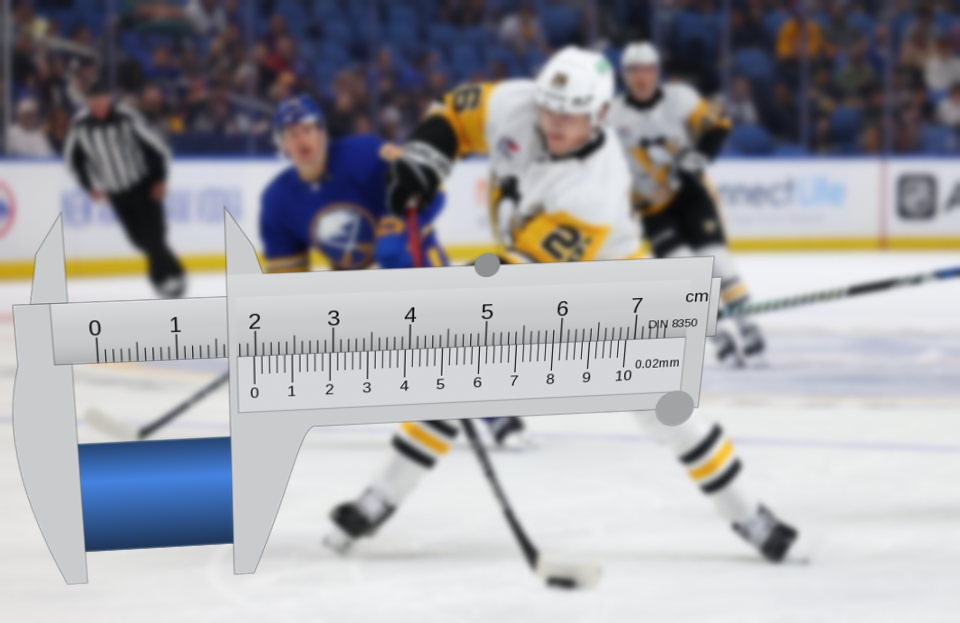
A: mm 19.8
